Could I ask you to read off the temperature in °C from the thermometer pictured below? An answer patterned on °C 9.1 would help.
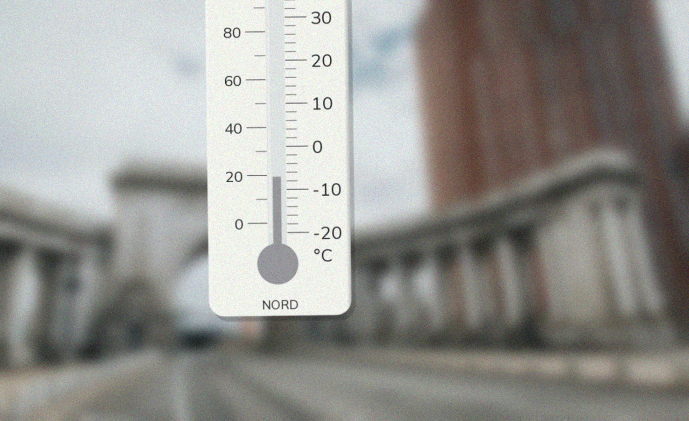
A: °C -7
